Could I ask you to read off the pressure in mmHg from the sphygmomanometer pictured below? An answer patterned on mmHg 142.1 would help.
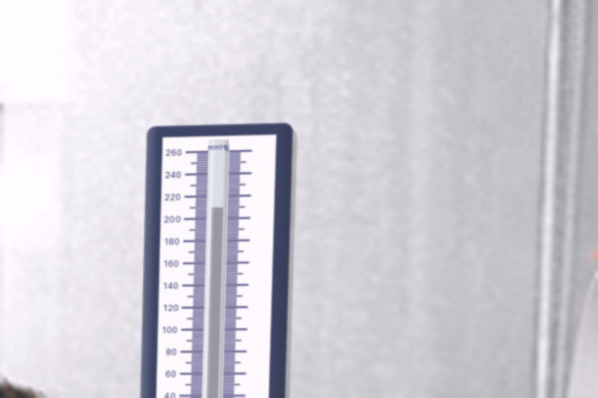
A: mmHg 210
